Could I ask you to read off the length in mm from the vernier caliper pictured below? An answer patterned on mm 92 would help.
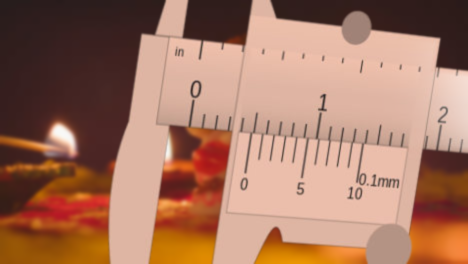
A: mm 4.8
